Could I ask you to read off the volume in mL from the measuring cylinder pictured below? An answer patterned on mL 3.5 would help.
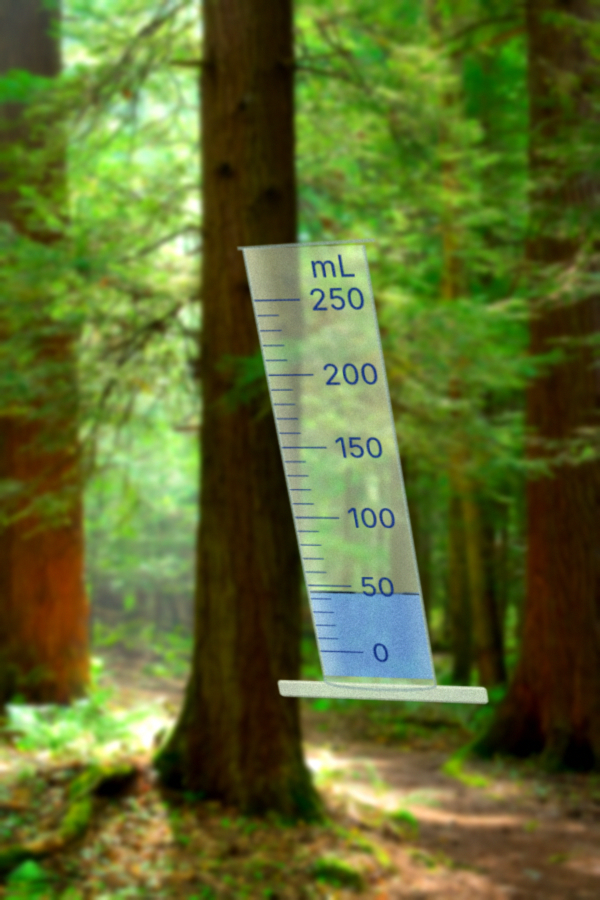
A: mL 45
